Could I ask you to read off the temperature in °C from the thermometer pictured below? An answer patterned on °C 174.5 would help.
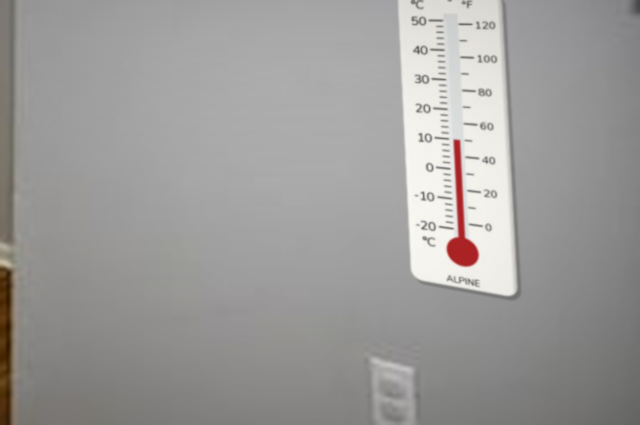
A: °C 10
